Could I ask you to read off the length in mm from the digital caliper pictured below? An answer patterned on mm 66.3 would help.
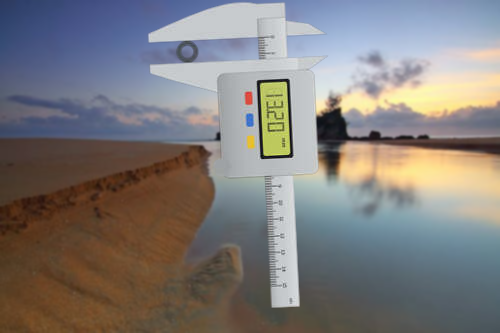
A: mm 13.20
